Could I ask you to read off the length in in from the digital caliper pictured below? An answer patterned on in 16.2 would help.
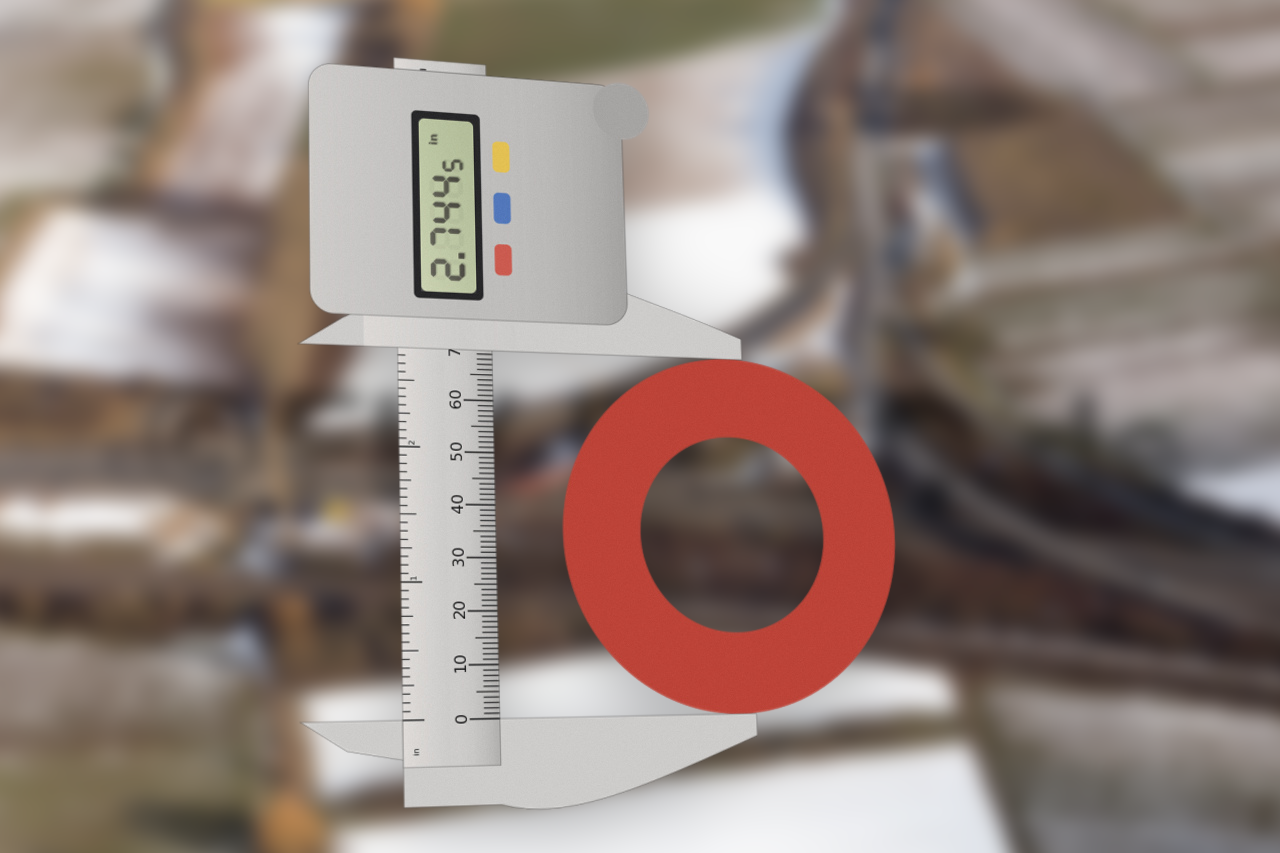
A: in 2.7445
